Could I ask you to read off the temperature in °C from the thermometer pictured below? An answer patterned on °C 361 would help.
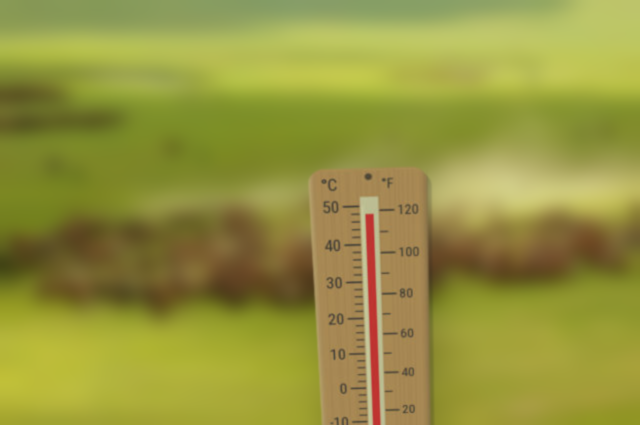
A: °C 48
